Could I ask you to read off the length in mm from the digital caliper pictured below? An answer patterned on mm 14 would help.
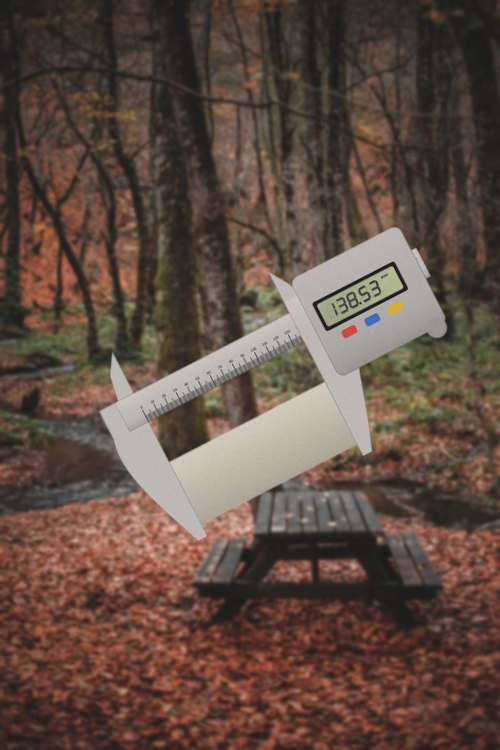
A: mm 138.53
